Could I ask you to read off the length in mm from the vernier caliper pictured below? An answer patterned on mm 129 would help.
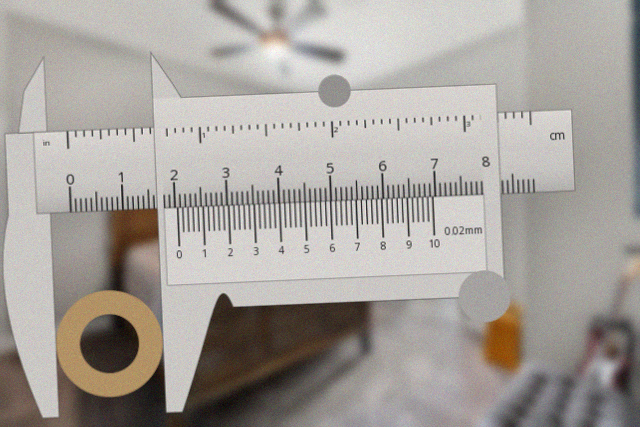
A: mm 20.5
